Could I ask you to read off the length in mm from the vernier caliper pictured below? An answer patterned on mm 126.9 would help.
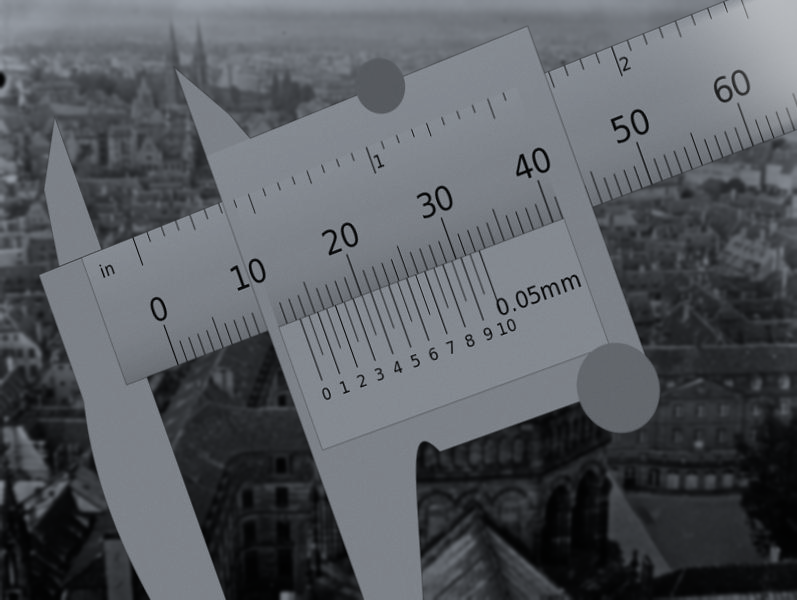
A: mm 13.4
